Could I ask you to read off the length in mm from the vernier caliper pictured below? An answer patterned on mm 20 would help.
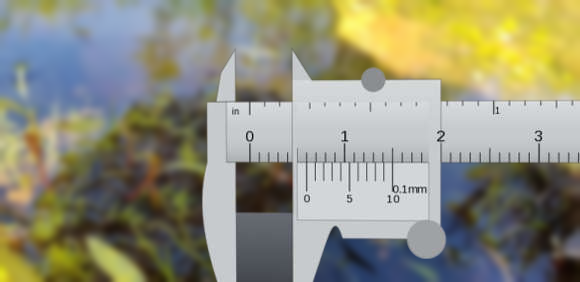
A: mm 6.0
